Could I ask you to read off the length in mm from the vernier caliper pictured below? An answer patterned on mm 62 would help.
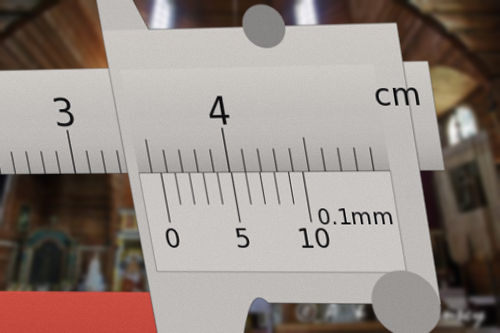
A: mm 35.6
